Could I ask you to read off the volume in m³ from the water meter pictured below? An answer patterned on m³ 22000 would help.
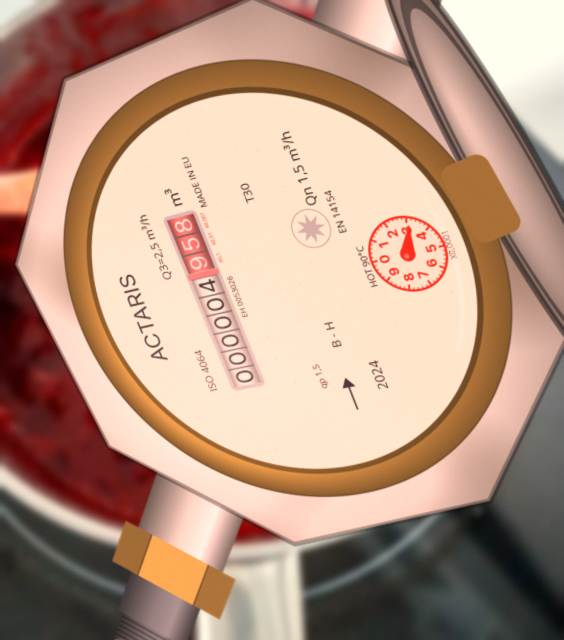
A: m³ 4.9583
